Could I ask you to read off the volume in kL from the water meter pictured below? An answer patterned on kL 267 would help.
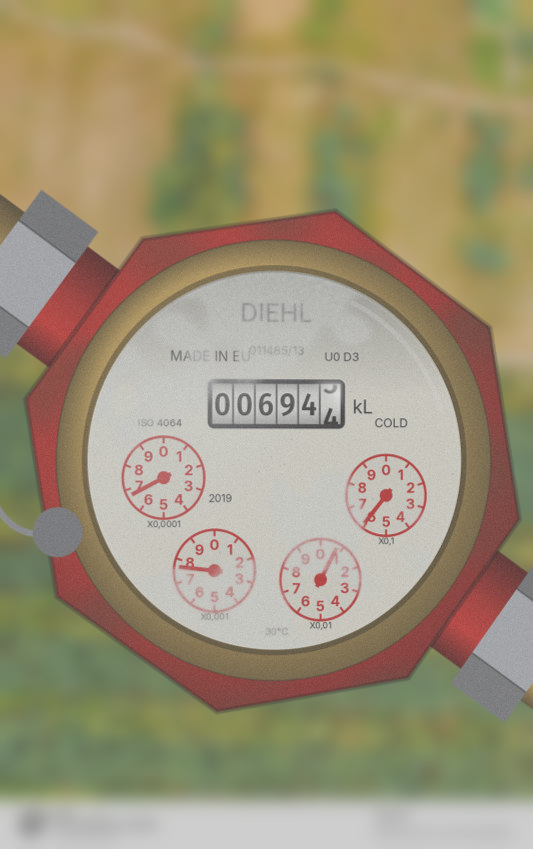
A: kL 6943.6076
